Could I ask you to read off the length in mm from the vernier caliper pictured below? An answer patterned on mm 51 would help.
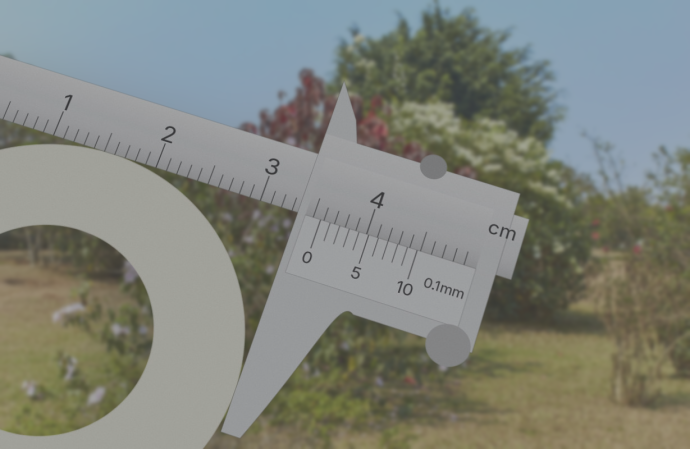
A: mm 35.7
